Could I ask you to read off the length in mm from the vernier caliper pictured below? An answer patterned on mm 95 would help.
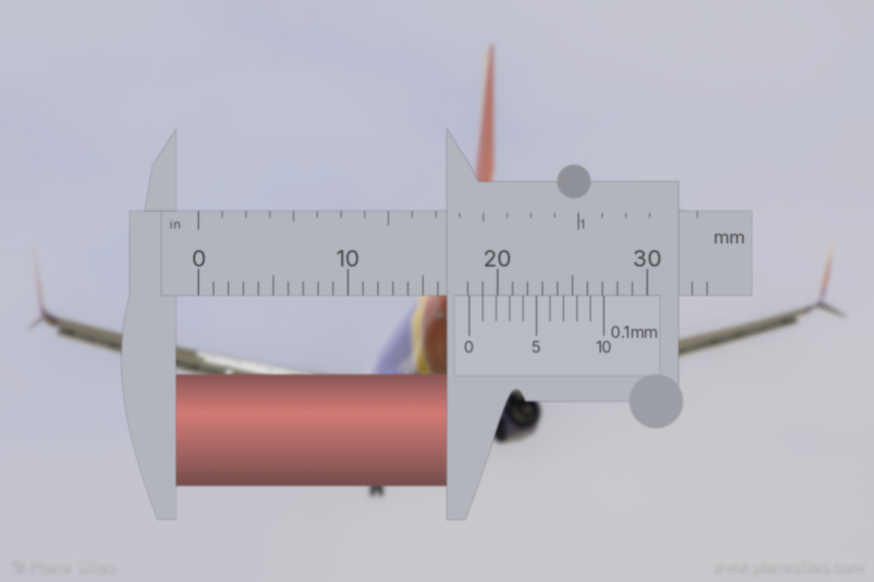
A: mm 18.1
